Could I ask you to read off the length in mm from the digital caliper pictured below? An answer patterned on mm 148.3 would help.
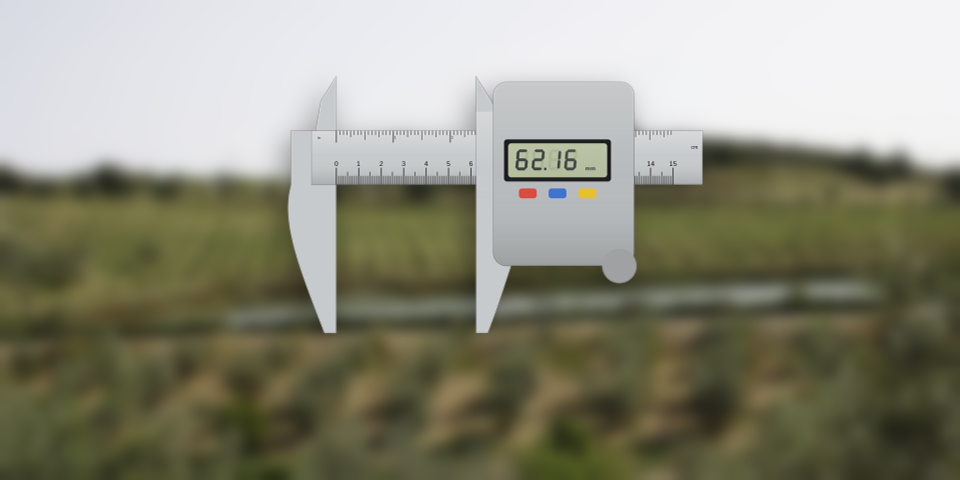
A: mm 62.16
